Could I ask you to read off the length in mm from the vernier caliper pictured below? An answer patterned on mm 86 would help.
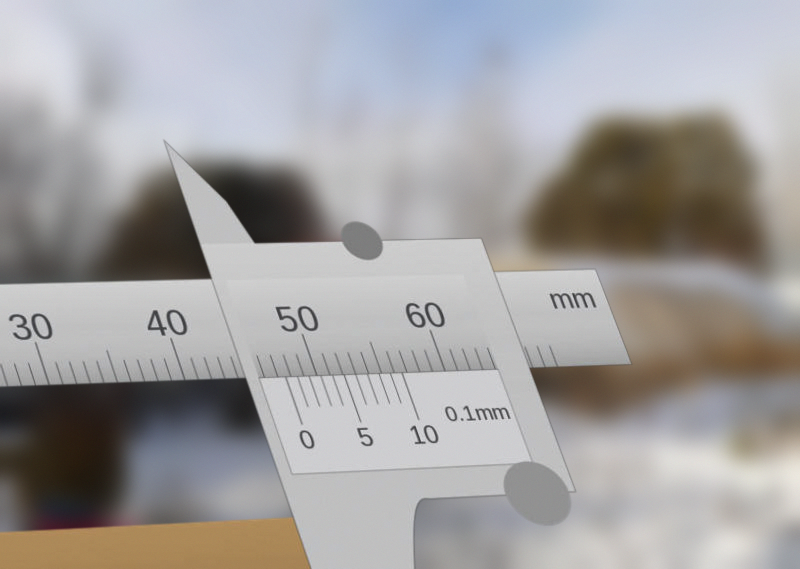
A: mm 47.6
